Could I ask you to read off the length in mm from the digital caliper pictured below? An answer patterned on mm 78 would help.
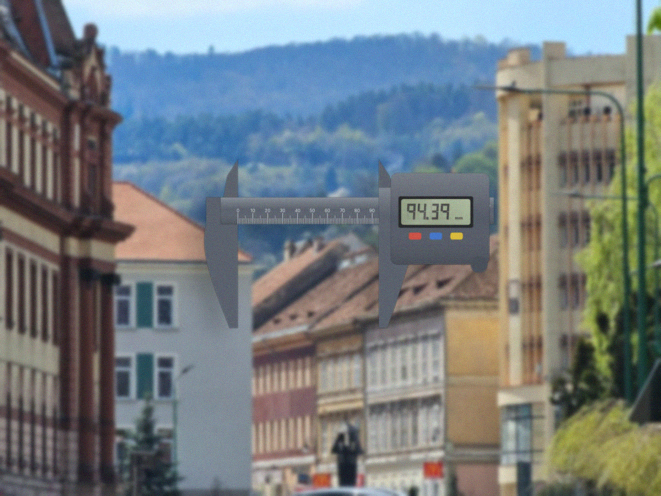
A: mm 94.39
